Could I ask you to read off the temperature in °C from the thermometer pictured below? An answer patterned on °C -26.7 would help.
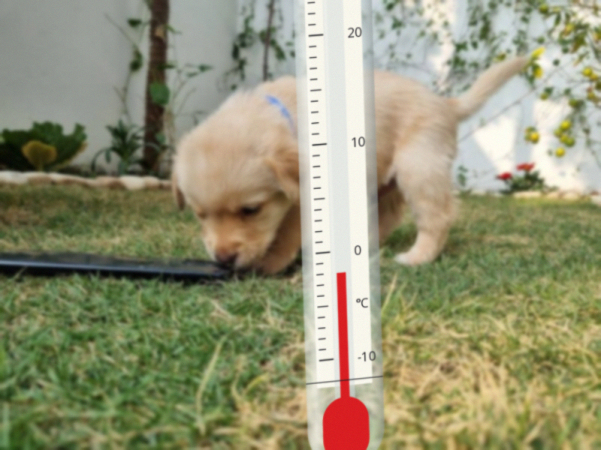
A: °C -2
